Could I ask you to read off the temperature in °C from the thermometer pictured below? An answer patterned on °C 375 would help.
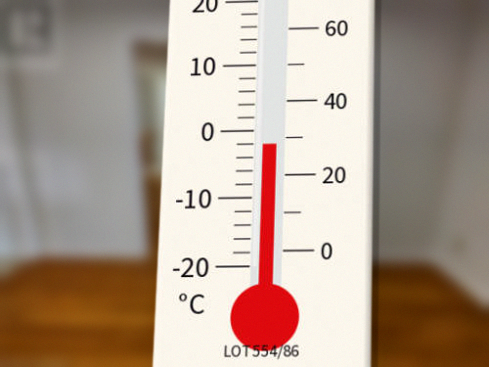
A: °C -2
